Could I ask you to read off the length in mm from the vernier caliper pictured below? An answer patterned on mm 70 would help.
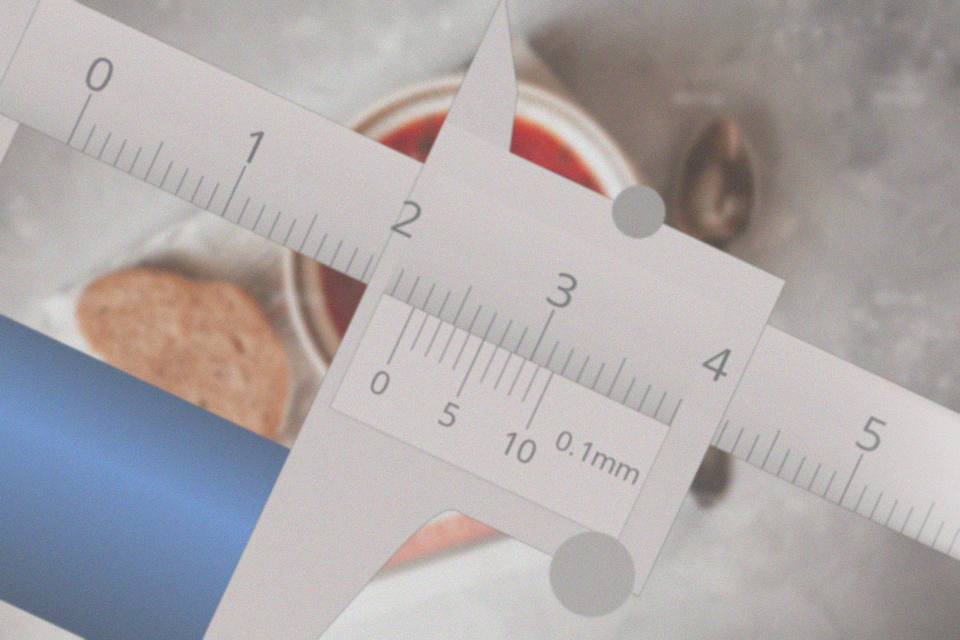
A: mm 22.5
